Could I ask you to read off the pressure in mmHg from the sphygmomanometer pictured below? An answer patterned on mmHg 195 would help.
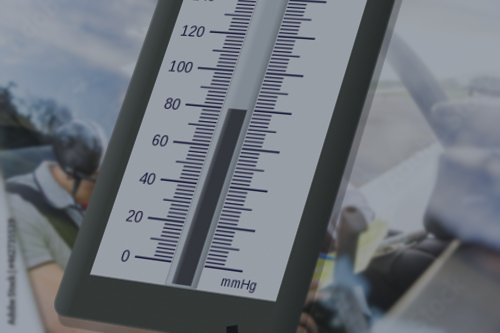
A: mmHg 80
